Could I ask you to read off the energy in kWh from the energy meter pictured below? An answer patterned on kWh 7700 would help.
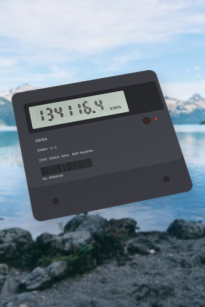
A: kWh 134116.4
